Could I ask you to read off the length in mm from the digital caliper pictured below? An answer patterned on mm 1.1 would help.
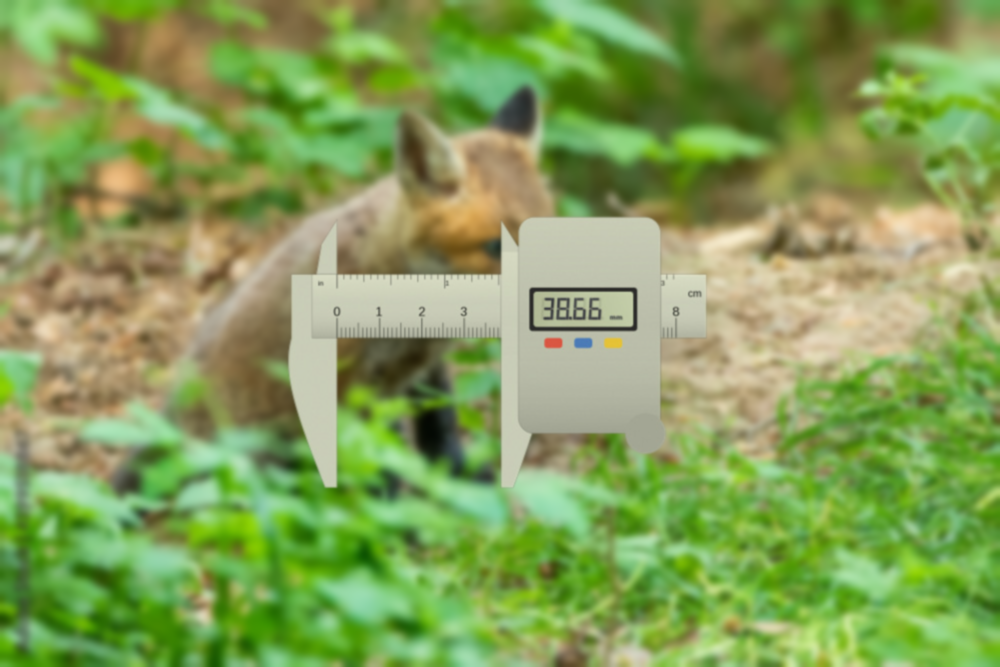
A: mm 38.66
